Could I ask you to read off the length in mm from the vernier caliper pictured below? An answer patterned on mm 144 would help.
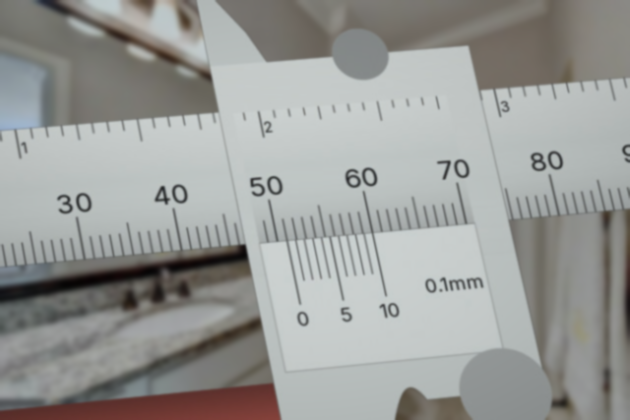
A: mm 51.0
